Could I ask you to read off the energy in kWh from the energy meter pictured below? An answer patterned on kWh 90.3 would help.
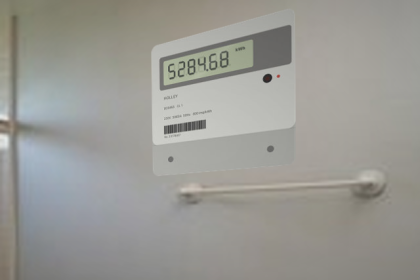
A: kWh 5284.68
